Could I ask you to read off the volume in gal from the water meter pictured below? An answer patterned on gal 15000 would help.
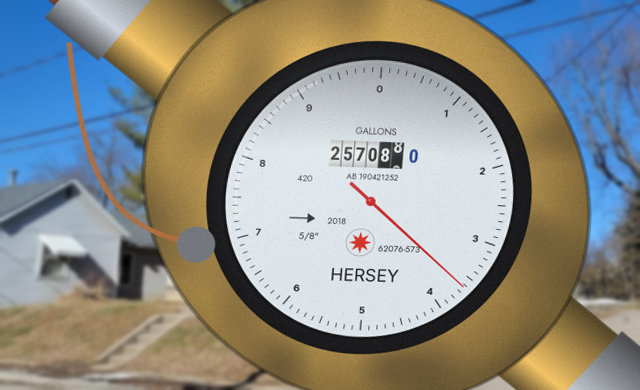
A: gal 2570883.6
